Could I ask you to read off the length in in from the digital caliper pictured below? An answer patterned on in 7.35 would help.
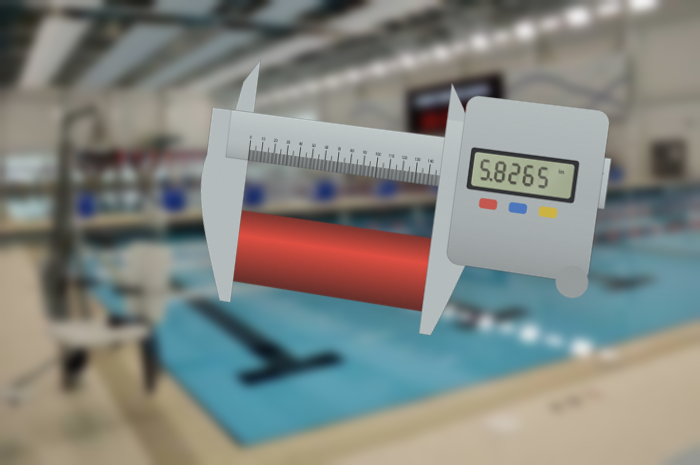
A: in 5.8265
